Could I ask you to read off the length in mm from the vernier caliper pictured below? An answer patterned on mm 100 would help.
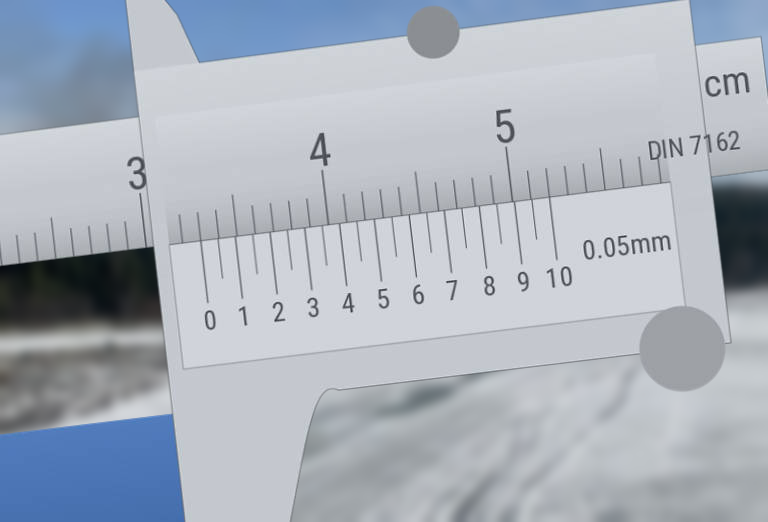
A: mm 33.0
